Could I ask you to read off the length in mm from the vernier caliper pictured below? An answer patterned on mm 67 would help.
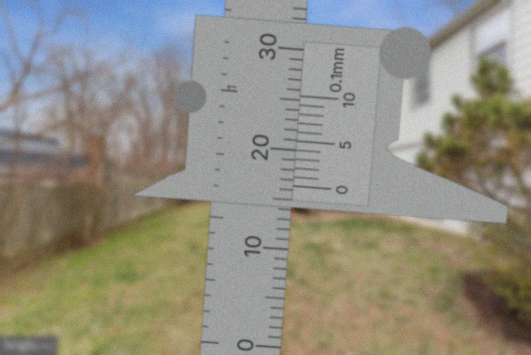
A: mm 16.4
